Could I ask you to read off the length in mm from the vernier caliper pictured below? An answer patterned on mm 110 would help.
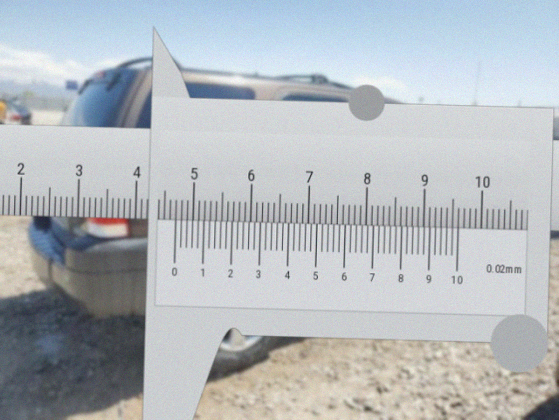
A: mm 47.0
